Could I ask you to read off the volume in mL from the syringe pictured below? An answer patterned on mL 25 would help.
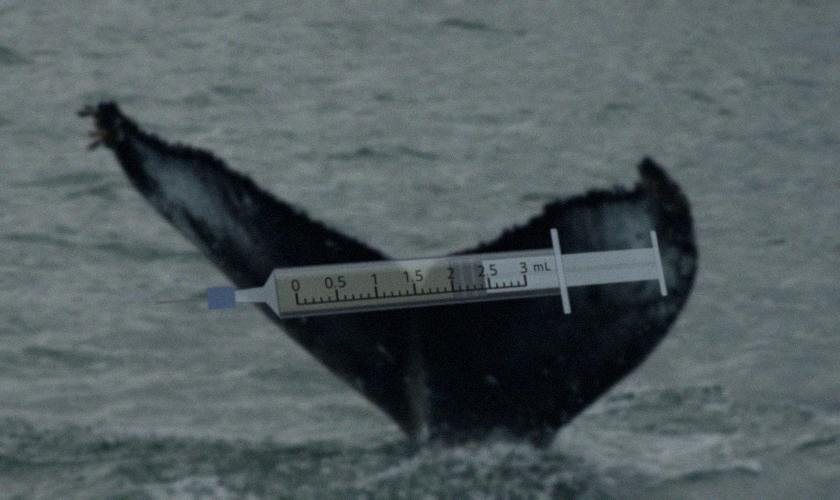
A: mL 2
